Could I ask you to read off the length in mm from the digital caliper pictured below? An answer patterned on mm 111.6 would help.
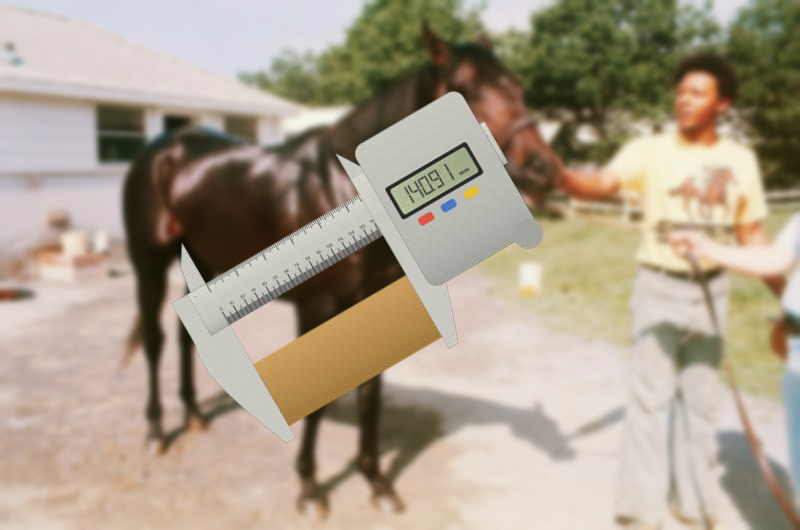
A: mm 140.91
